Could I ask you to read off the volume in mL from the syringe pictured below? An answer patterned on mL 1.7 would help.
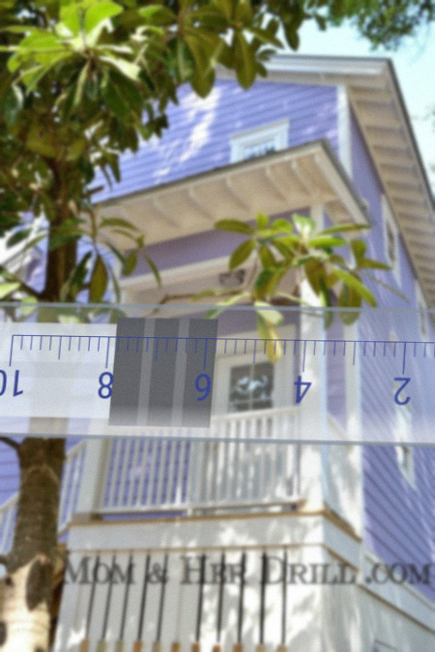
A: mL 5.8
